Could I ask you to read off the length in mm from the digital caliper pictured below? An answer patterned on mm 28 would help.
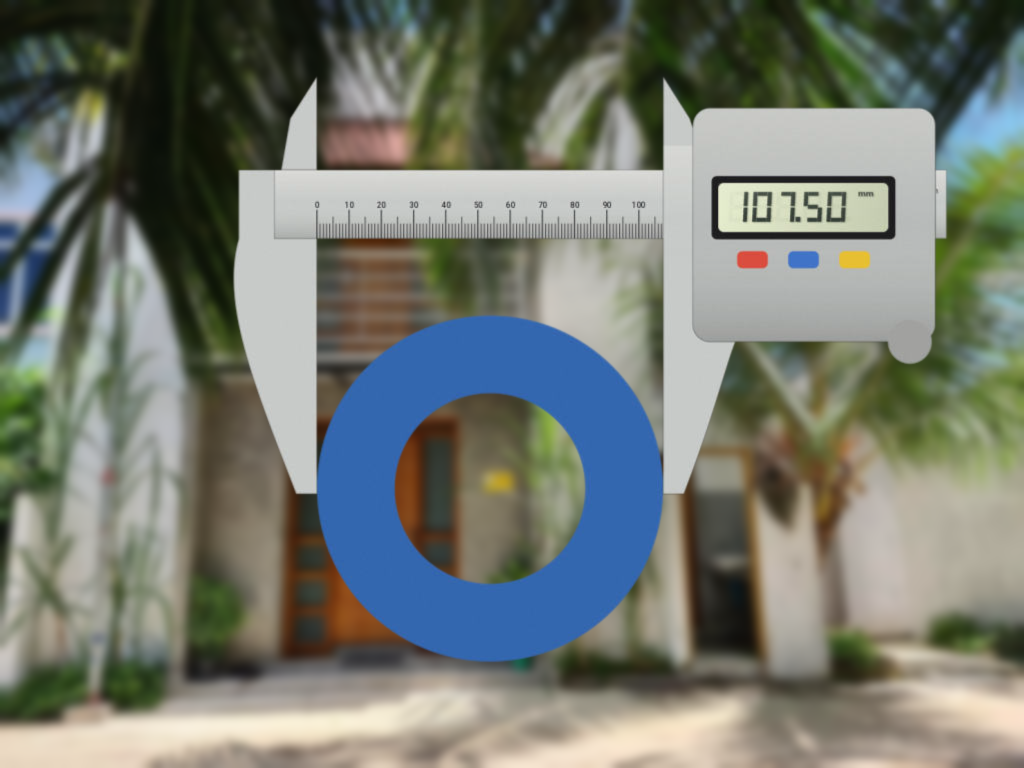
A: mm 107.50
